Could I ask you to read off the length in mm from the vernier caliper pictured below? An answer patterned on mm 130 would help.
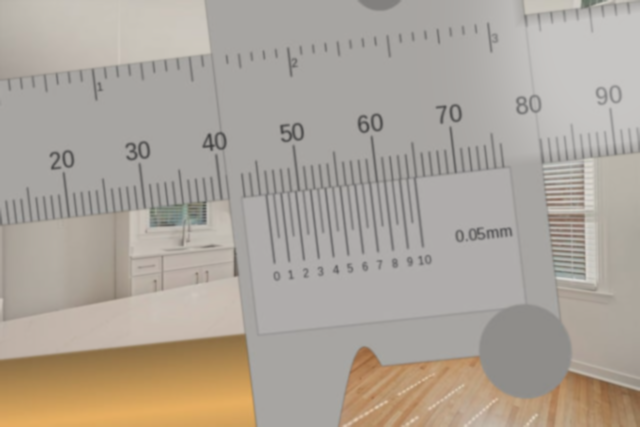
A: mm 45.8
